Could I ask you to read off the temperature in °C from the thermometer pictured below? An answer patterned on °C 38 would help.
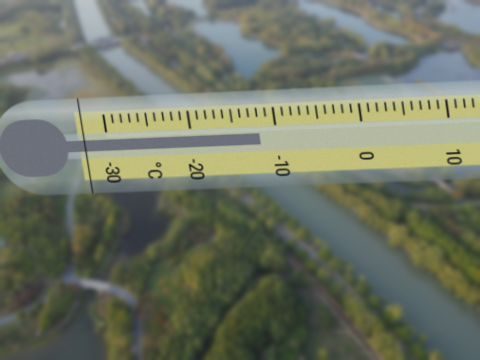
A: °C -12
